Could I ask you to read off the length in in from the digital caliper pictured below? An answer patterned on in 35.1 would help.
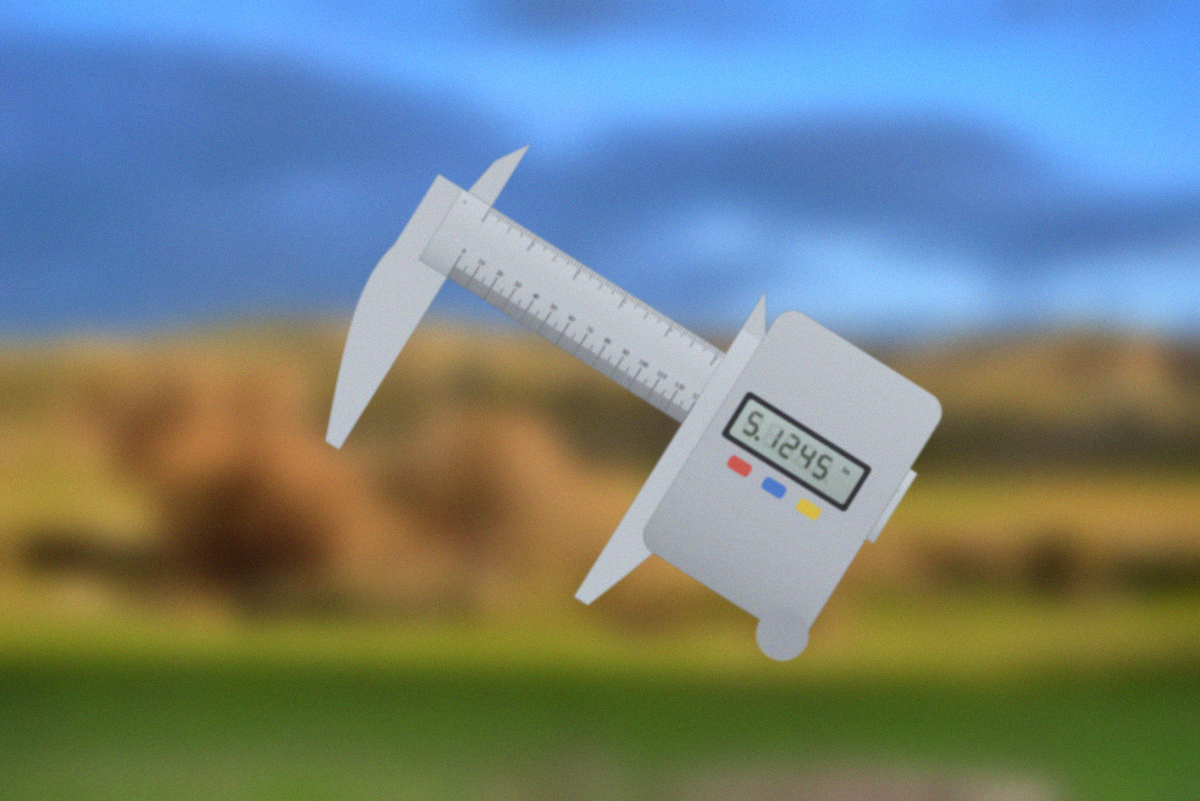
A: in 5.1245
